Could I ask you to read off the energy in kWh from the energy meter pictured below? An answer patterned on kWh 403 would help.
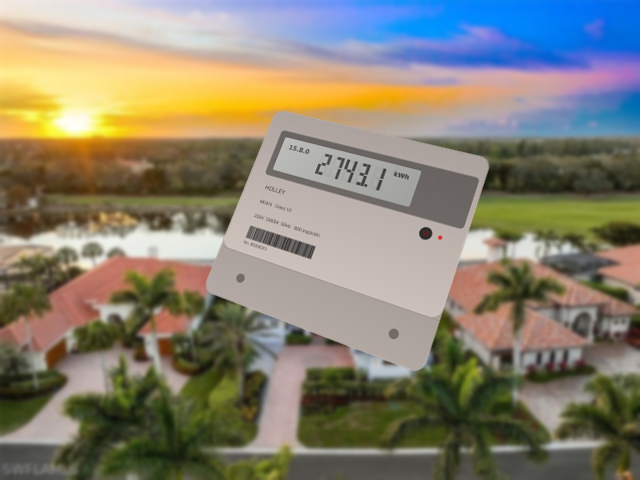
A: kWh 2743.1
